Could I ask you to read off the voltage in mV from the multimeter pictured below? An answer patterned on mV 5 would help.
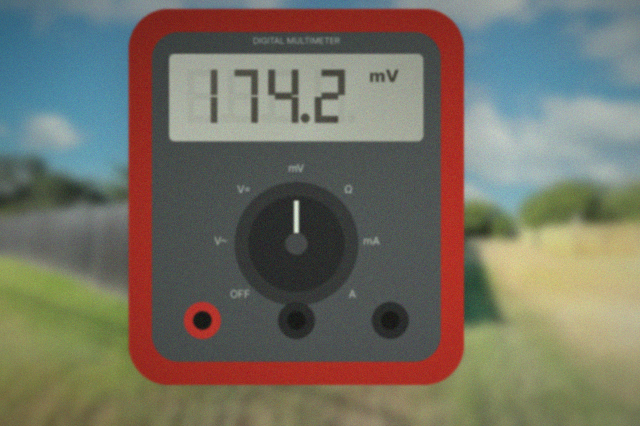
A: mV 174.2
